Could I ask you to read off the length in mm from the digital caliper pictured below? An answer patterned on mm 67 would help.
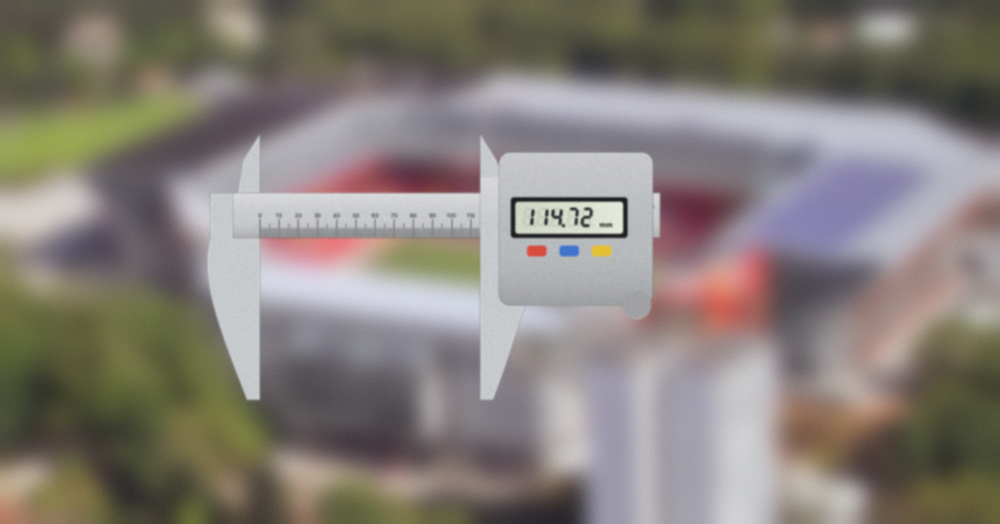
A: mm 114.72
